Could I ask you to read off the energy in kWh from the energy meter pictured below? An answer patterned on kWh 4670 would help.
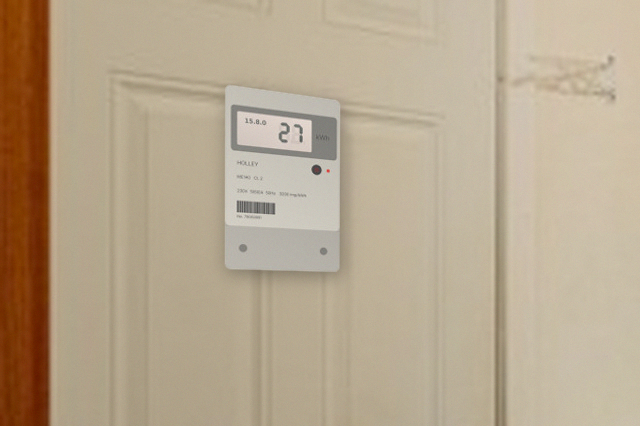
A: kWh 27
